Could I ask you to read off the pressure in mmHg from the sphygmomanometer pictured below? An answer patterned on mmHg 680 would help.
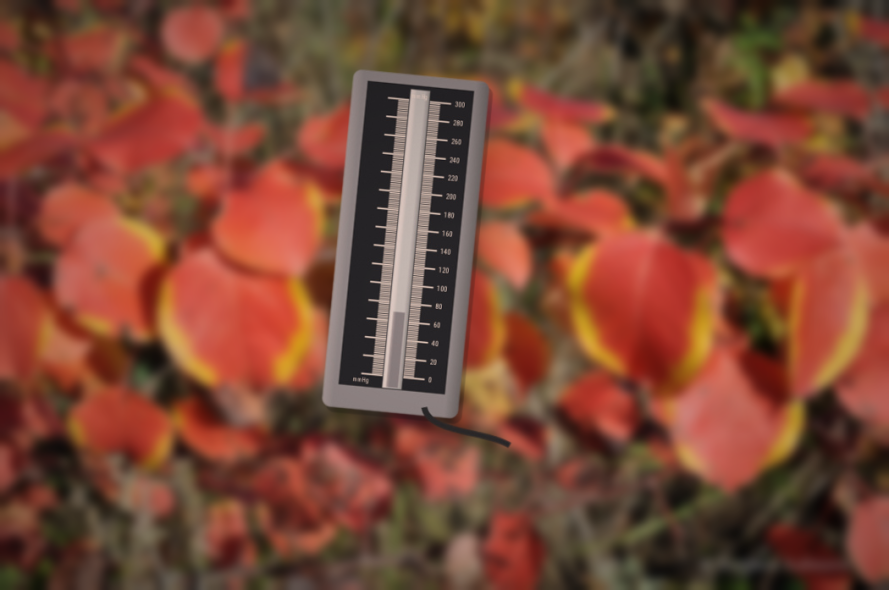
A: mmHg 70
